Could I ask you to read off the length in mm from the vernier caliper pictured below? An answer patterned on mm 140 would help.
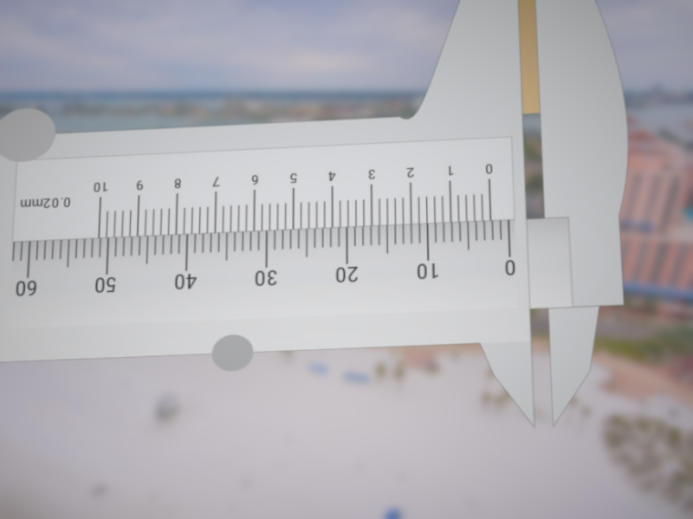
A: mm 2.2
